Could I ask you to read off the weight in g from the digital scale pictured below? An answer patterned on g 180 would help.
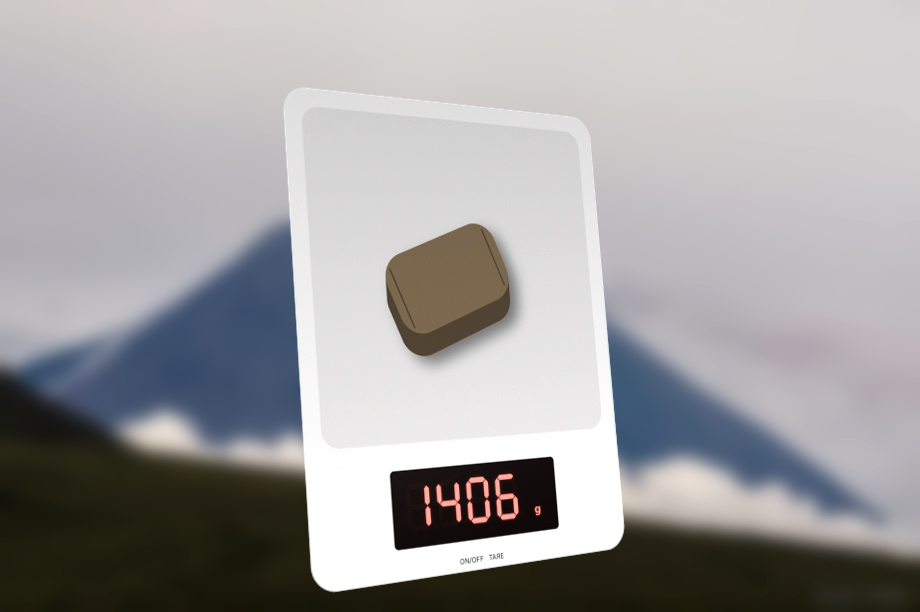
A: g 1406
